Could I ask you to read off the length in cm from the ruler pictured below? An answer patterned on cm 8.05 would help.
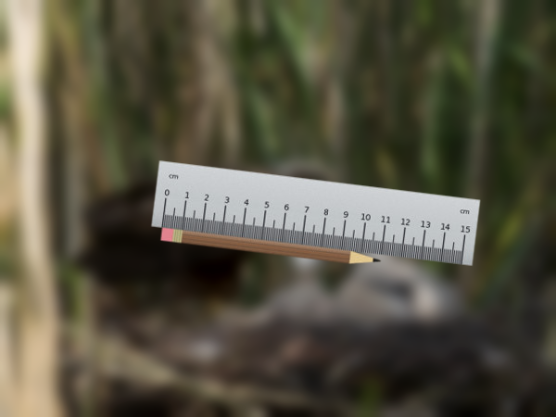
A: cm 11
